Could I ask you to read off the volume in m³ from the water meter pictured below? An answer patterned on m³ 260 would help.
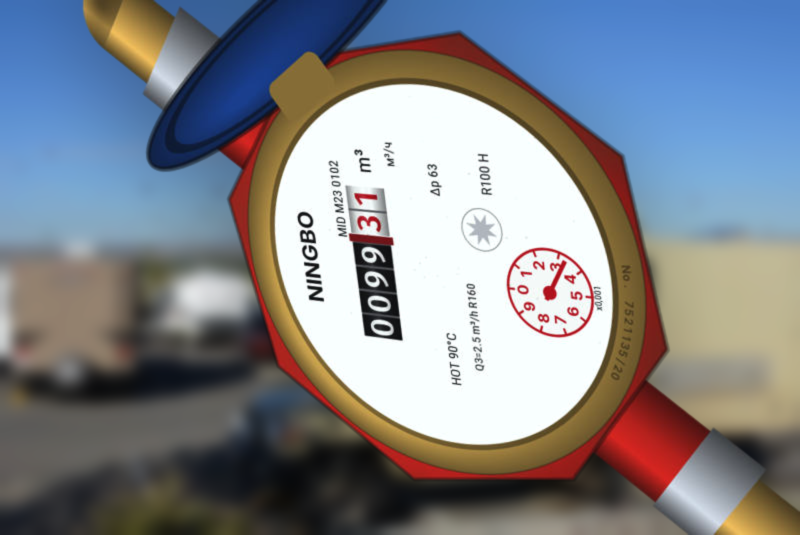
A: m³ 99.313
